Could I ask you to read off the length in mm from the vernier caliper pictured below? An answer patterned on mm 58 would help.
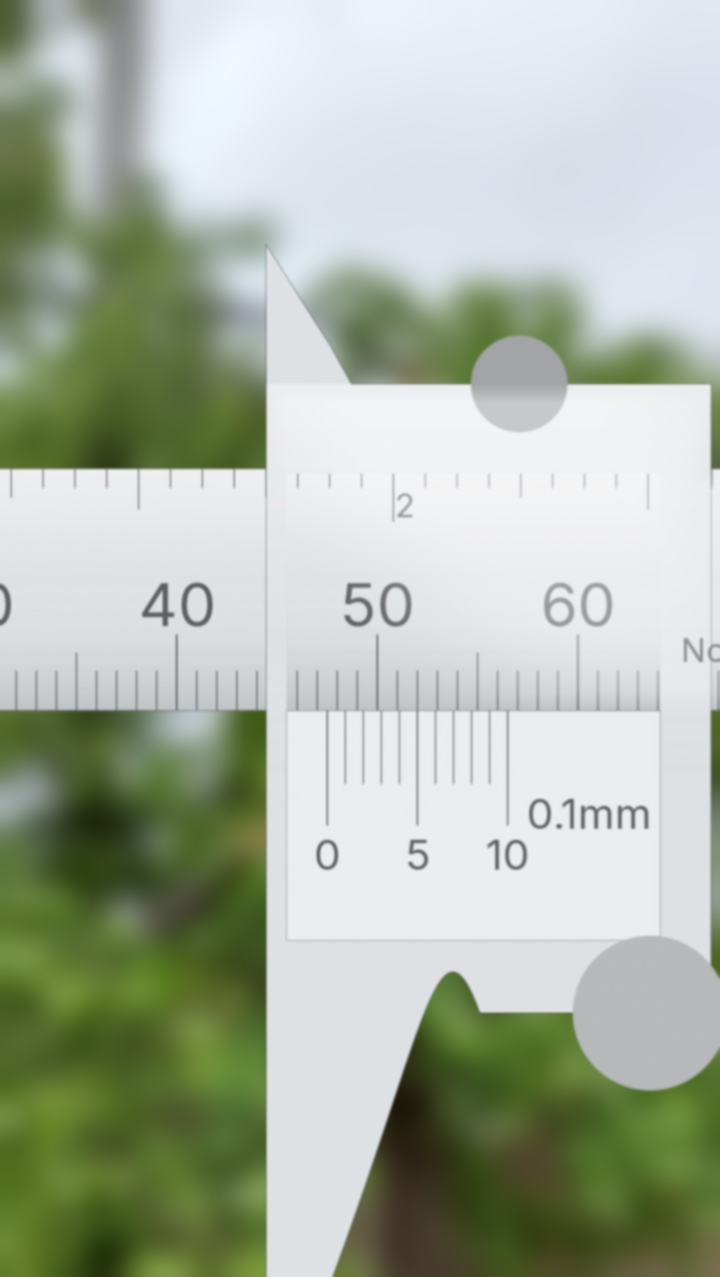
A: mm 47.5
